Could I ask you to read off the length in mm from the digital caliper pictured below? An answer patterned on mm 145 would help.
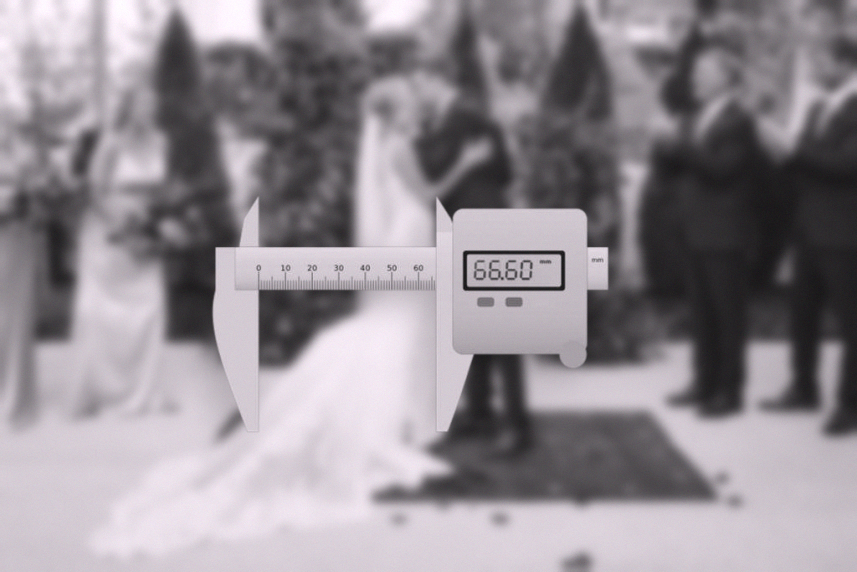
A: mm 66.60
